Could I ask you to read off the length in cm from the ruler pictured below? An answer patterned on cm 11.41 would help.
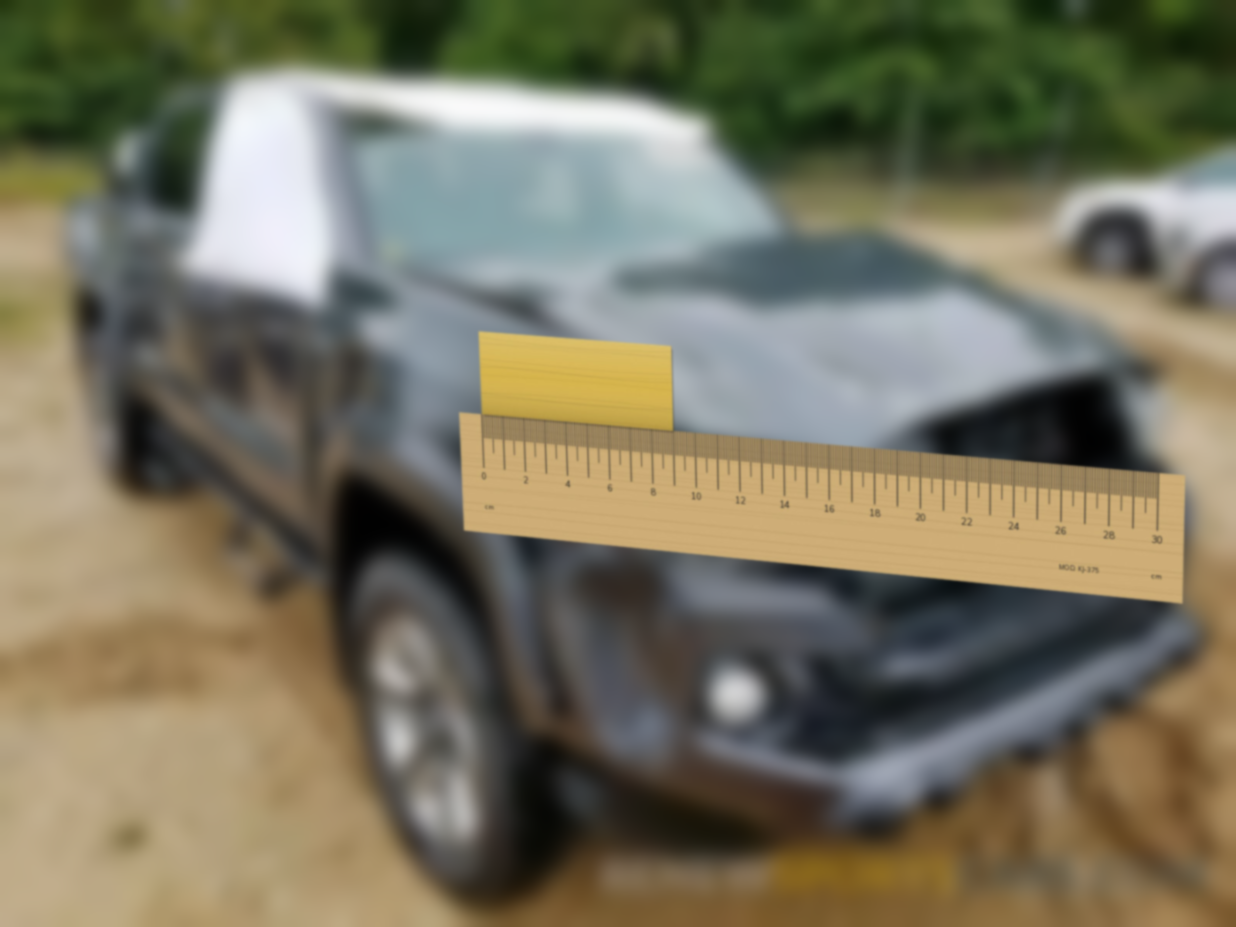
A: cm 9
